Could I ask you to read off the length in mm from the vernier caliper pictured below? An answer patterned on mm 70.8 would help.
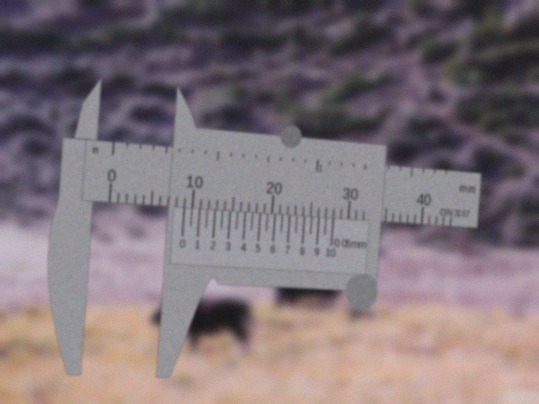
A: mm 9.0
